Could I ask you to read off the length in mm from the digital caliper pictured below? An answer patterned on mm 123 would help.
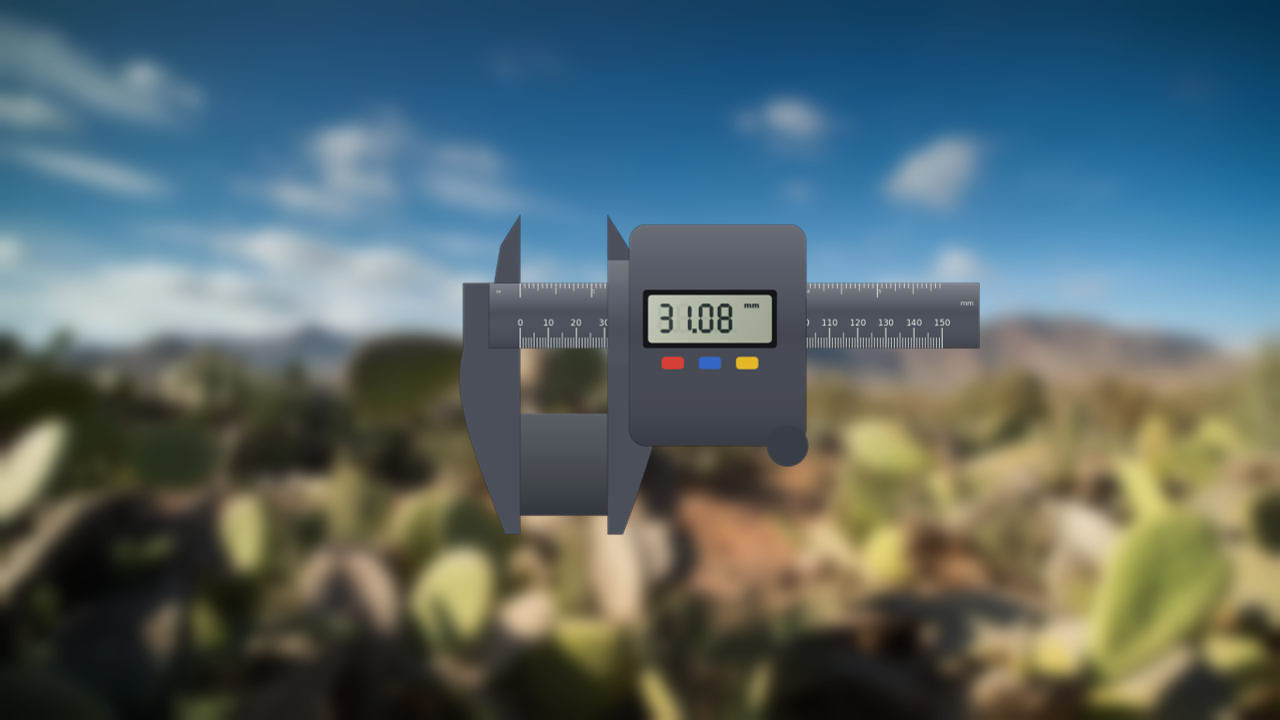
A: mm 31.08
